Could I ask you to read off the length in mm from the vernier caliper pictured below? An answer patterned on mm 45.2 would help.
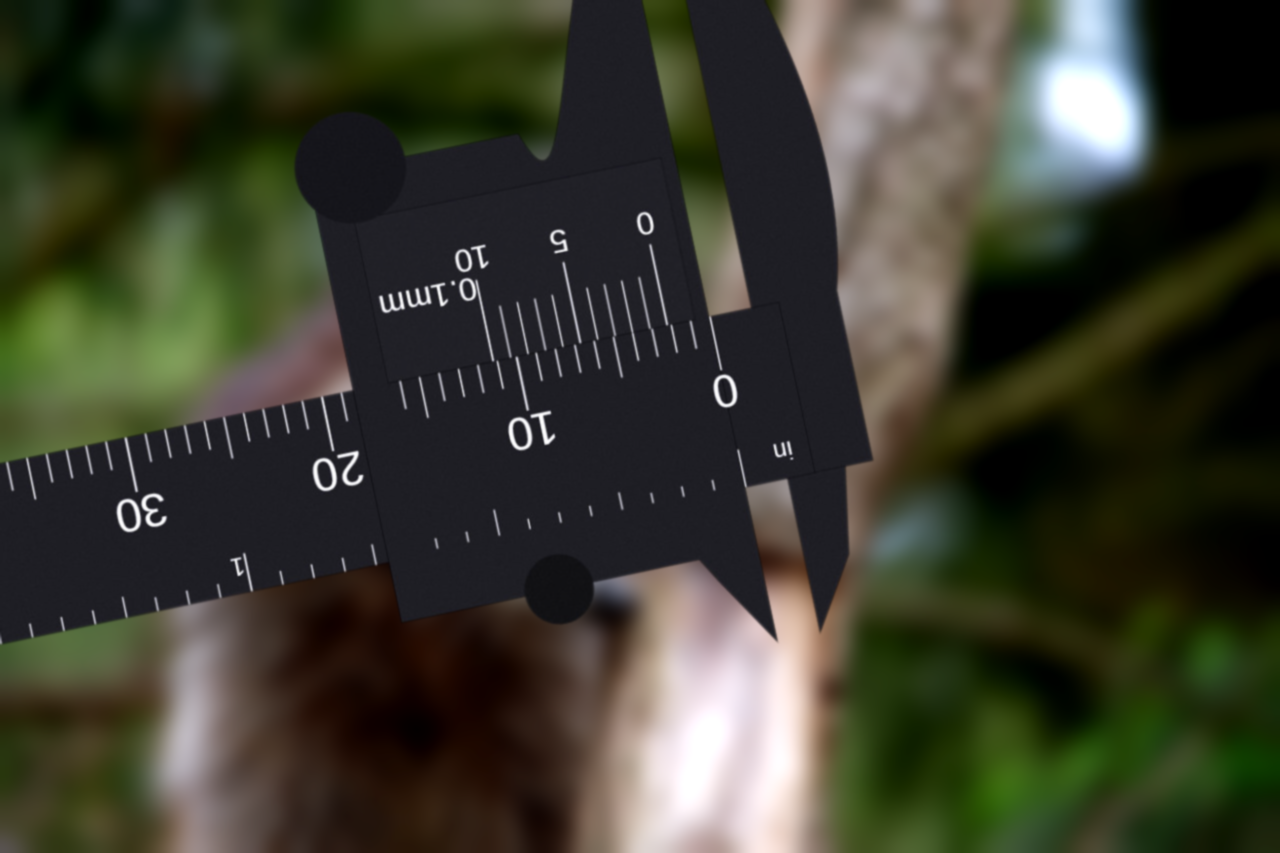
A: mm 2.2
